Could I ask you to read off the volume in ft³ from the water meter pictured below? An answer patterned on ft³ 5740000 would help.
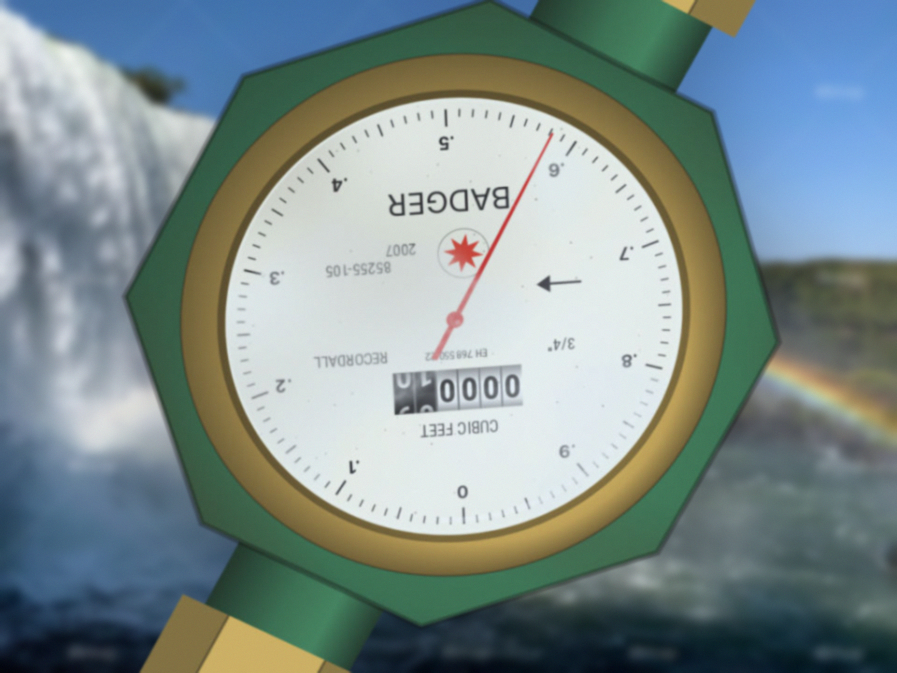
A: ft³ 9.58
